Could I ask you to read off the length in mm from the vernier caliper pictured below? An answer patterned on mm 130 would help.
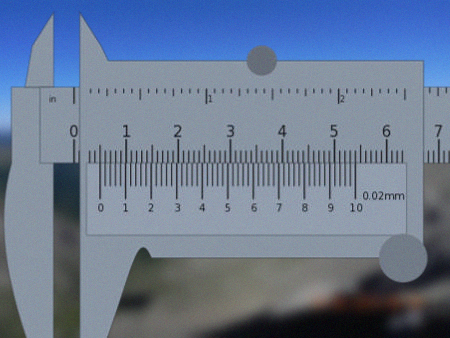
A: mm 5.0
